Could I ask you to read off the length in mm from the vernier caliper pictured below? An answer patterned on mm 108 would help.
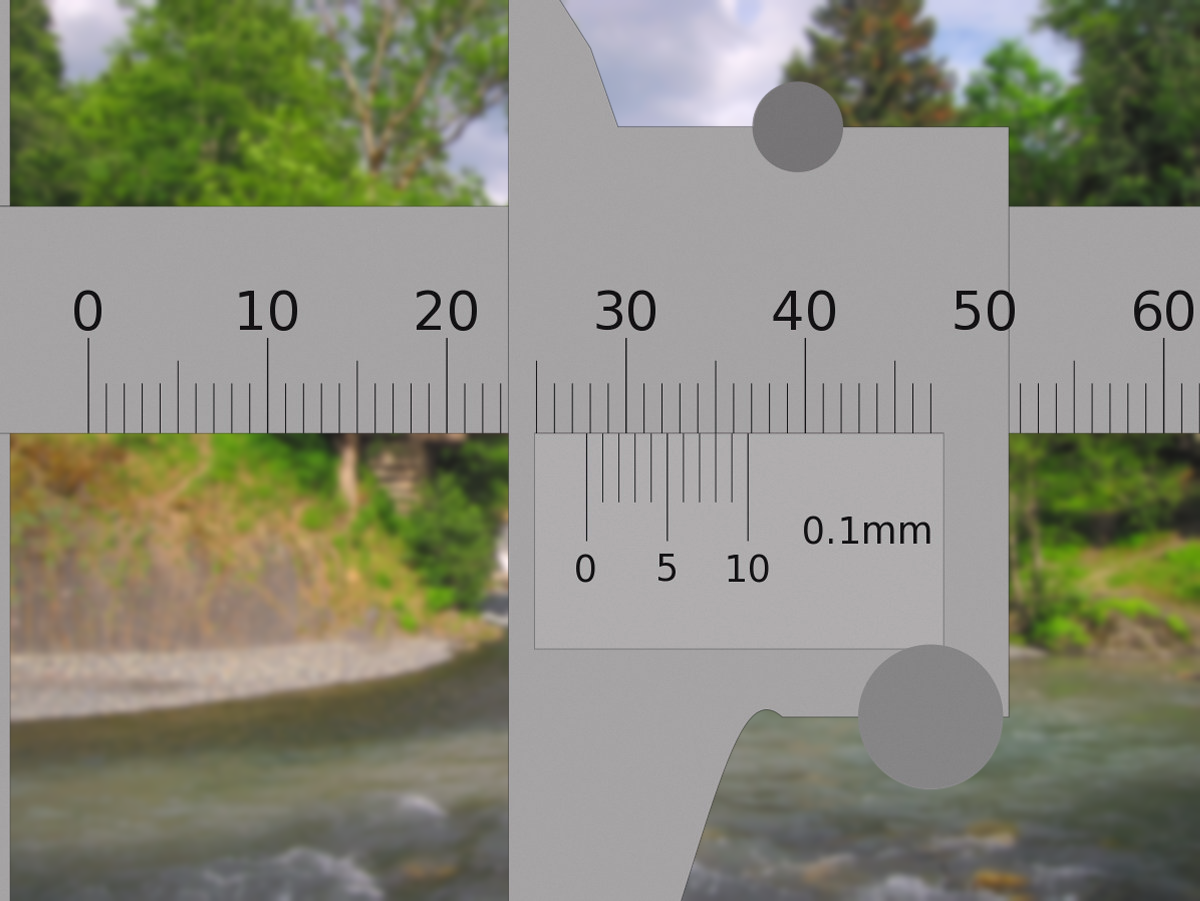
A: mm 27.8
